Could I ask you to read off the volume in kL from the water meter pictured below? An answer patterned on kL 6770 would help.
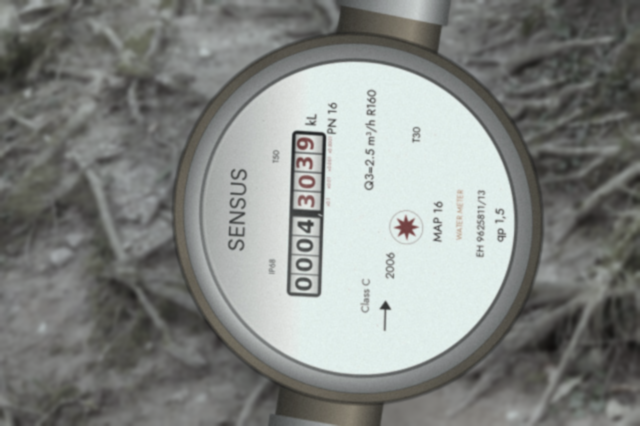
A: kL 4.3039
